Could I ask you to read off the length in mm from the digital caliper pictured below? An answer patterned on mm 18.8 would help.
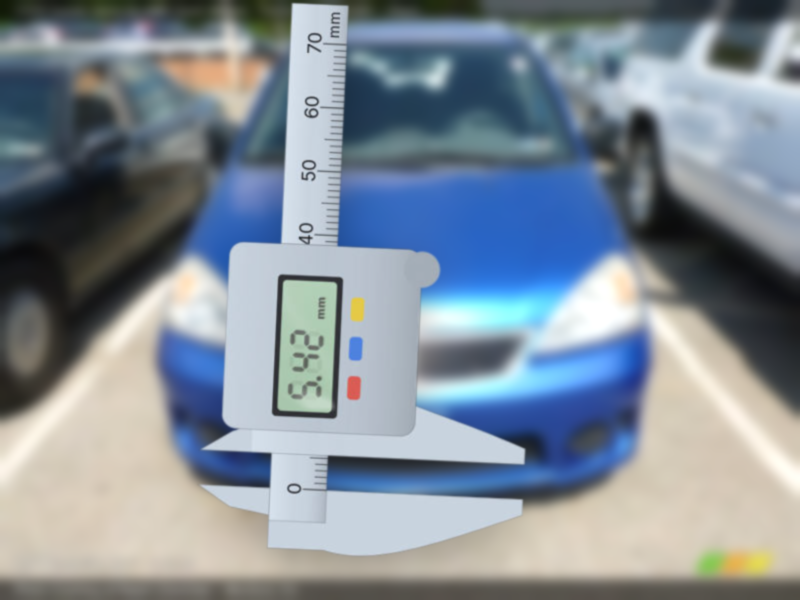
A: mm 5.42
